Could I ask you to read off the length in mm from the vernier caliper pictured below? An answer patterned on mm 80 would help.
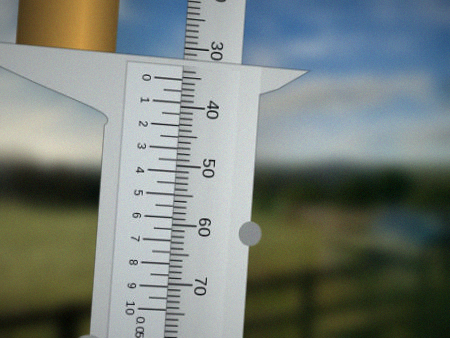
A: mm 35.4
